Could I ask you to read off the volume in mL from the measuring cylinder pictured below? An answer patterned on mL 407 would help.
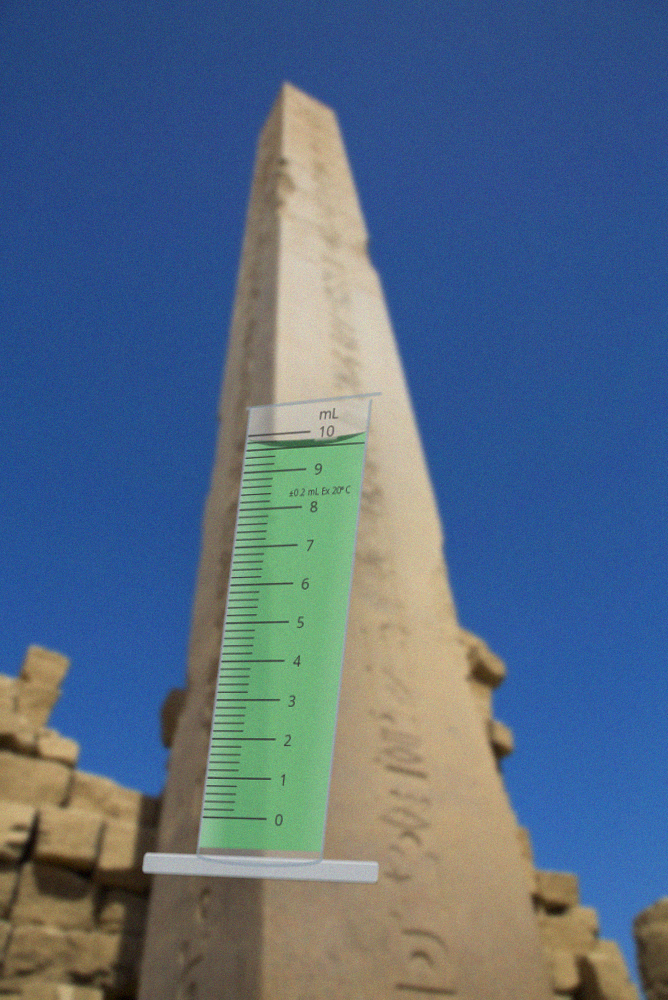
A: mL 9.6
